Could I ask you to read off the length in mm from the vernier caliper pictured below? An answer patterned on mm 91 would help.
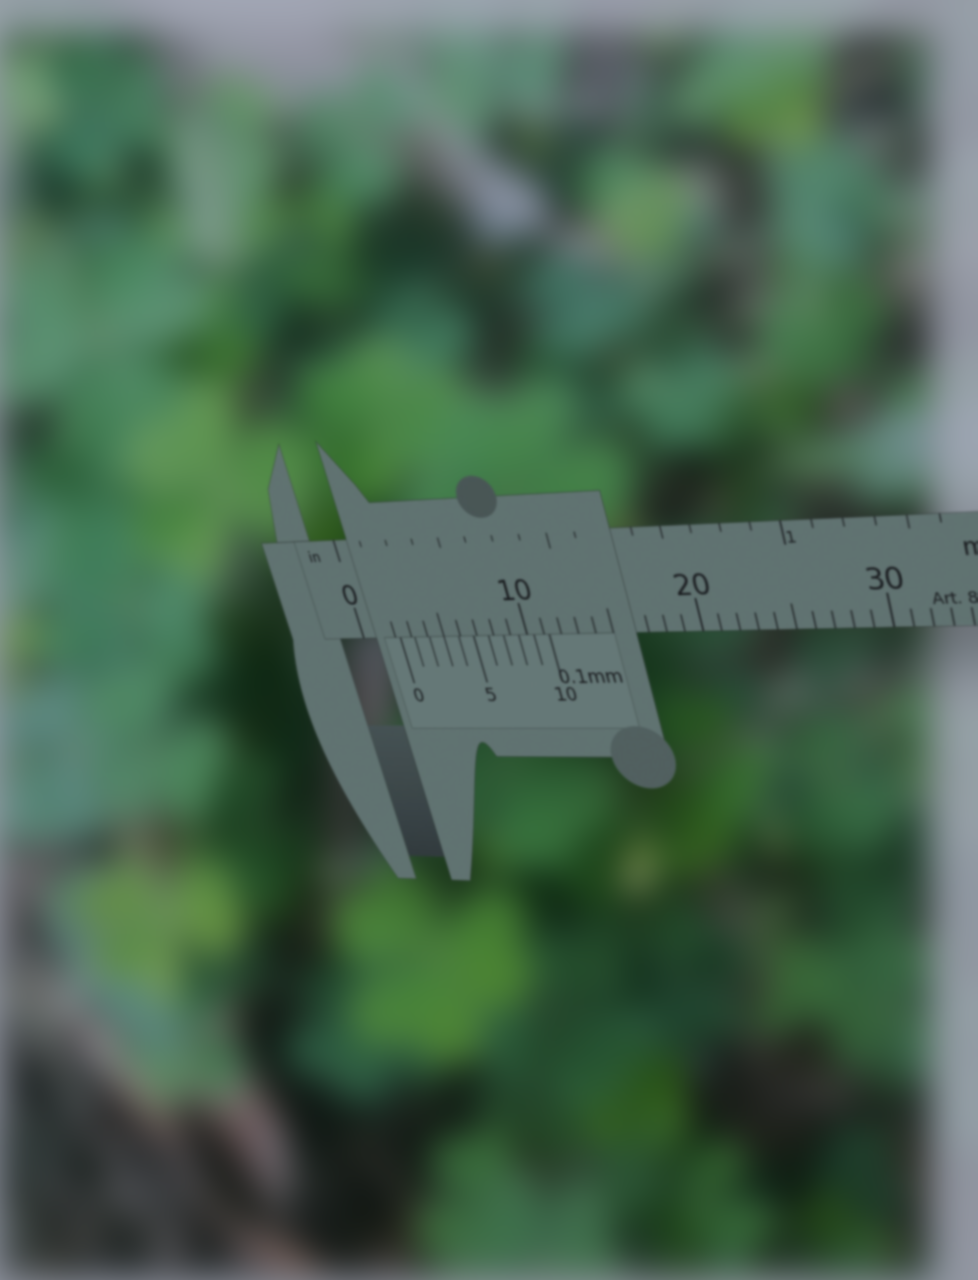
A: mm 2.3
